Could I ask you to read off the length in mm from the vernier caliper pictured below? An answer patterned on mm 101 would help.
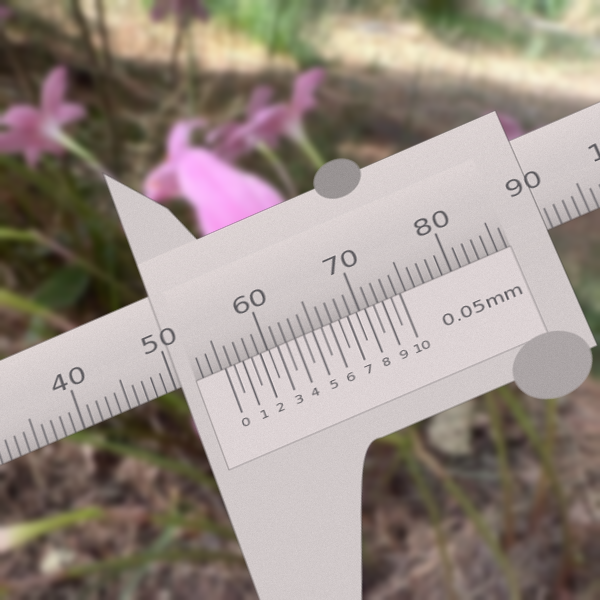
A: mm 55.4
